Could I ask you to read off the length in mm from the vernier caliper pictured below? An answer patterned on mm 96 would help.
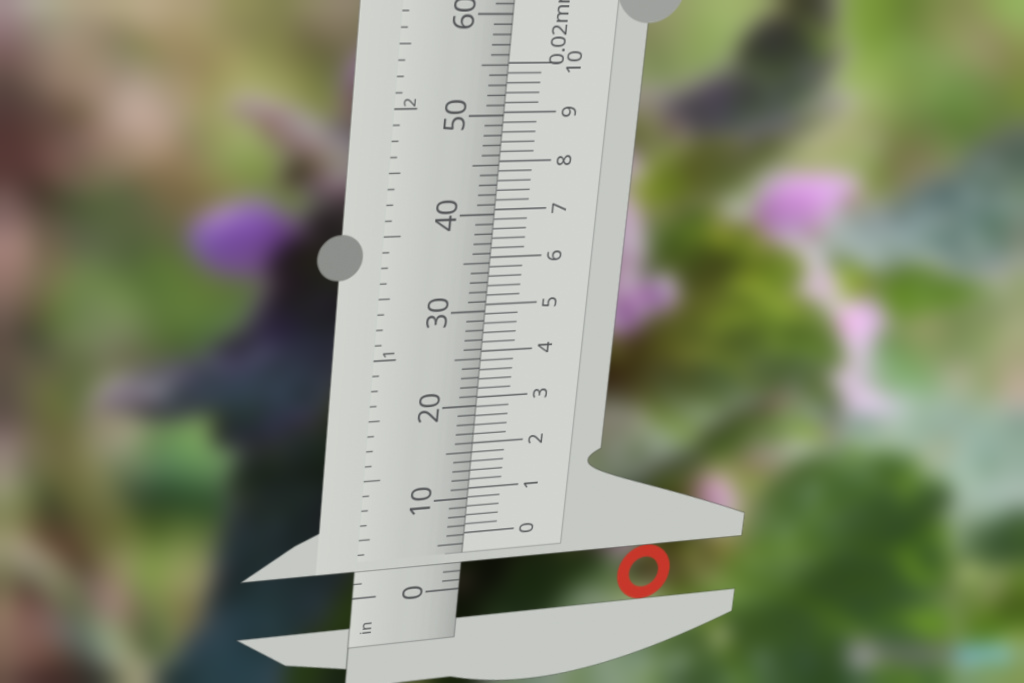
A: mm 6.2
